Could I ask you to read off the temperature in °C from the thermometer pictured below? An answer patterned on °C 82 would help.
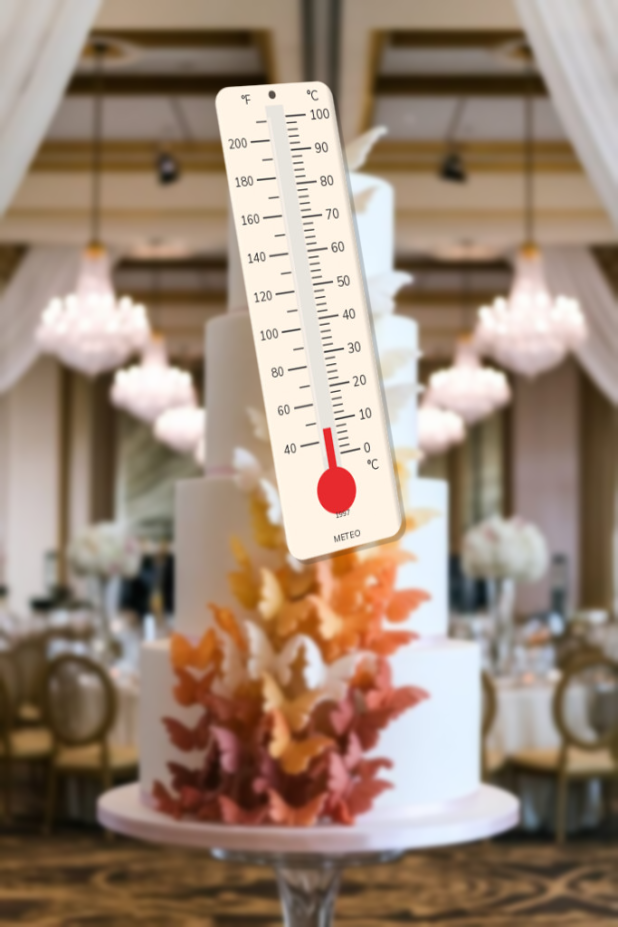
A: °C 8
